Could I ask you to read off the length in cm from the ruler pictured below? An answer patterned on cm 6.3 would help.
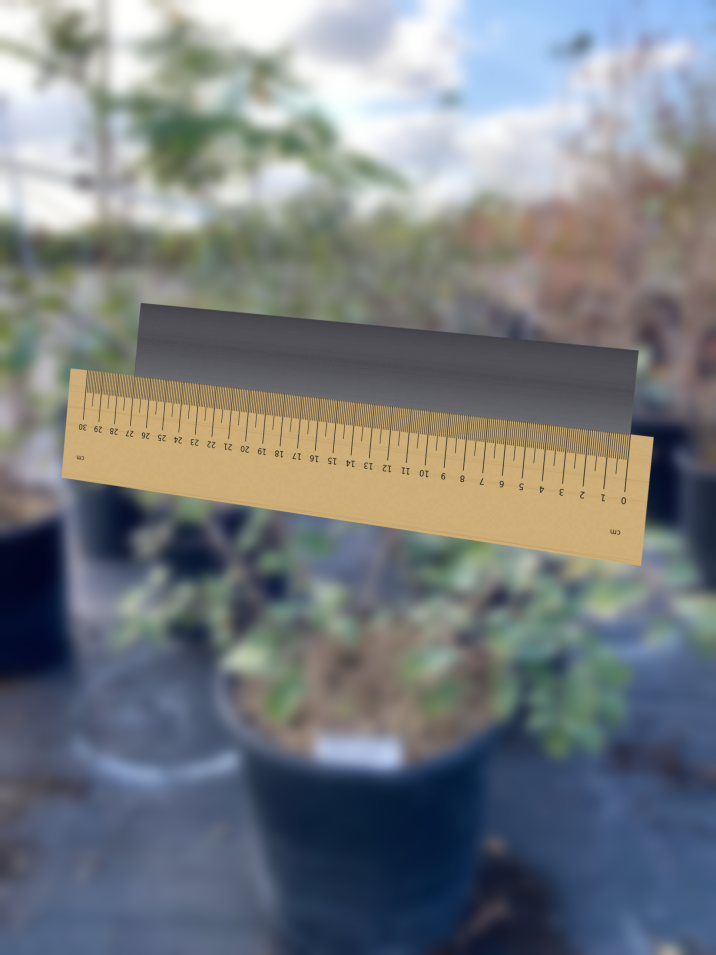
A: cm 27
